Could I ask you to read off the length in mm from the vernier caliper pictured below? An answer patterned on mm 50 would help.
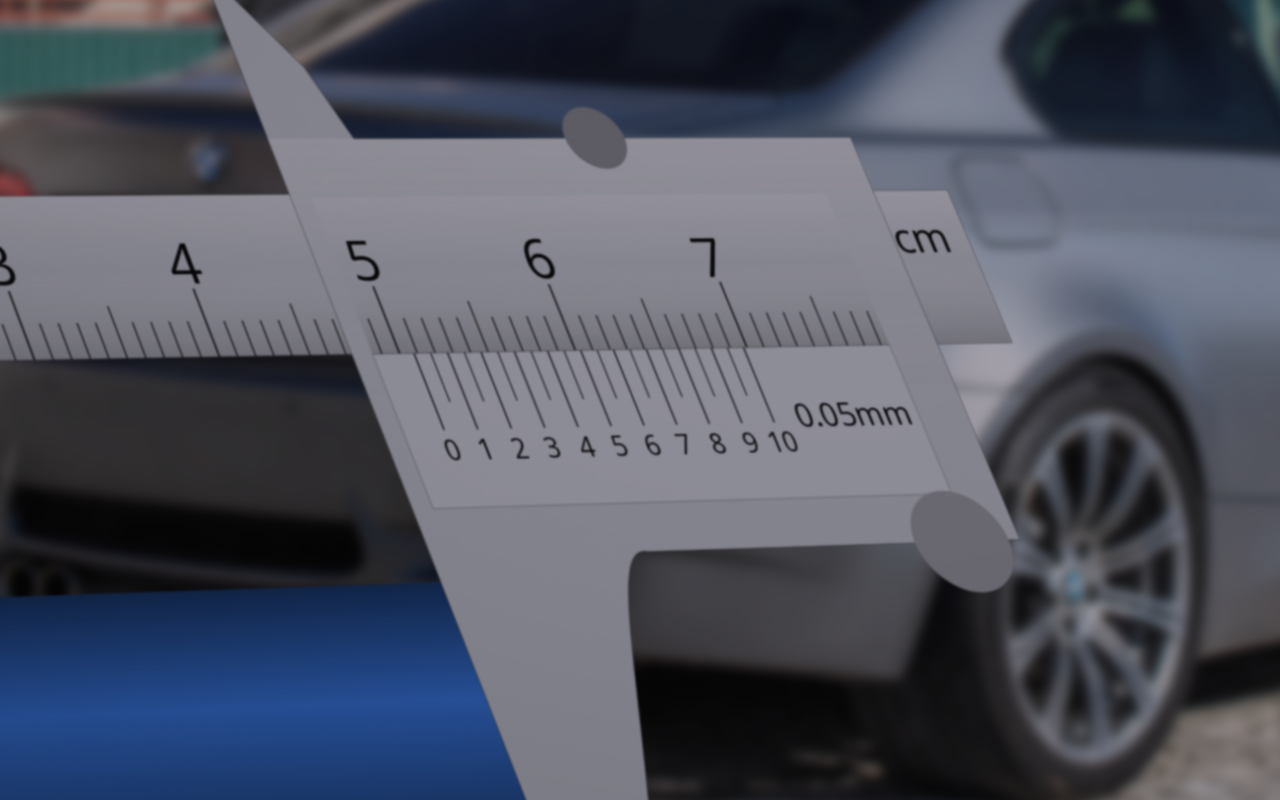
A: mm 50.8
